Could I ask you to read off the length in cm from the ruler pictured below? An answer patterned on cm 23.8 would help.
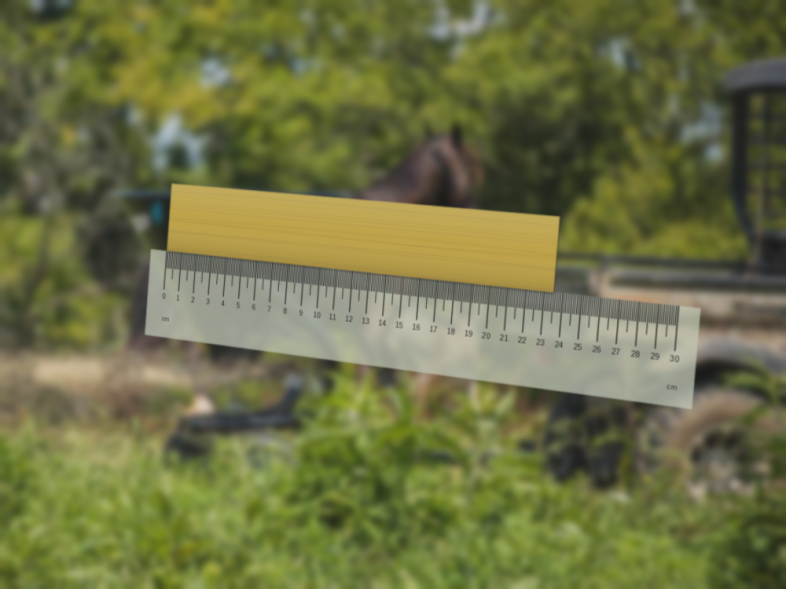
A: cm 23.5
